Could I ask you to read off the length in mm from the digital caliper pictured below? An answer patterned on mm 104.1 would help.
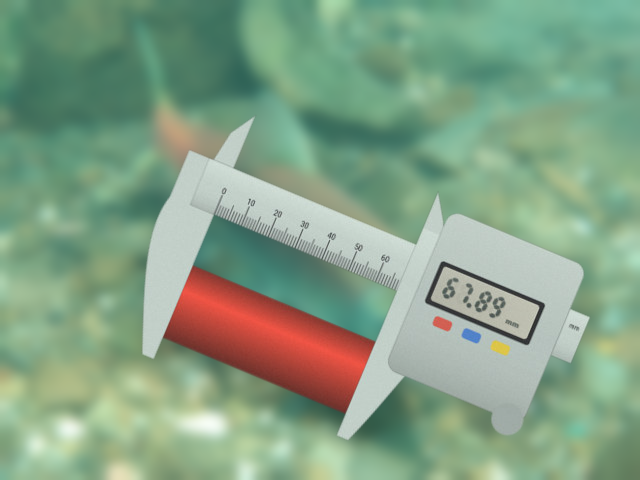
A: mm 67.89
